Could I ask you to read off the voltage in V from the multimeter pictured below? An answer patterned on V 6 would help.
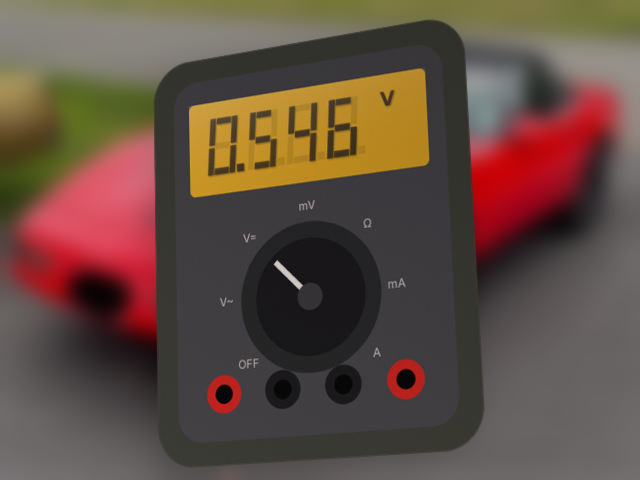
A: V 0.546
